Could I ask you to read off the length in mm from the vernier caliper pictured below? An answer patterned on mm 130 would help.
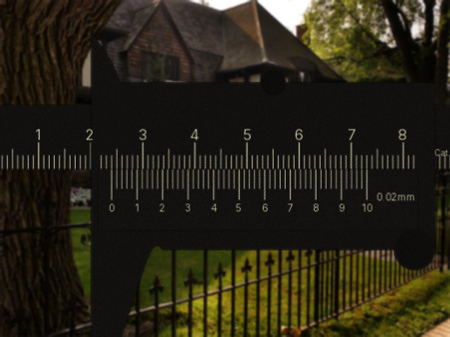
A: mm 24.0
